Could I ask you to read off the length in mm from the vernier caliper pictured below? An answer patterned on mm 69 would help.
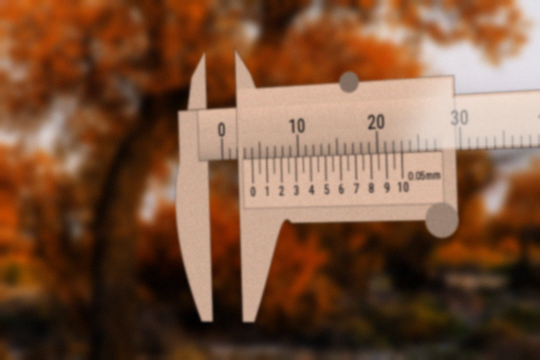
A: mm 4.0
